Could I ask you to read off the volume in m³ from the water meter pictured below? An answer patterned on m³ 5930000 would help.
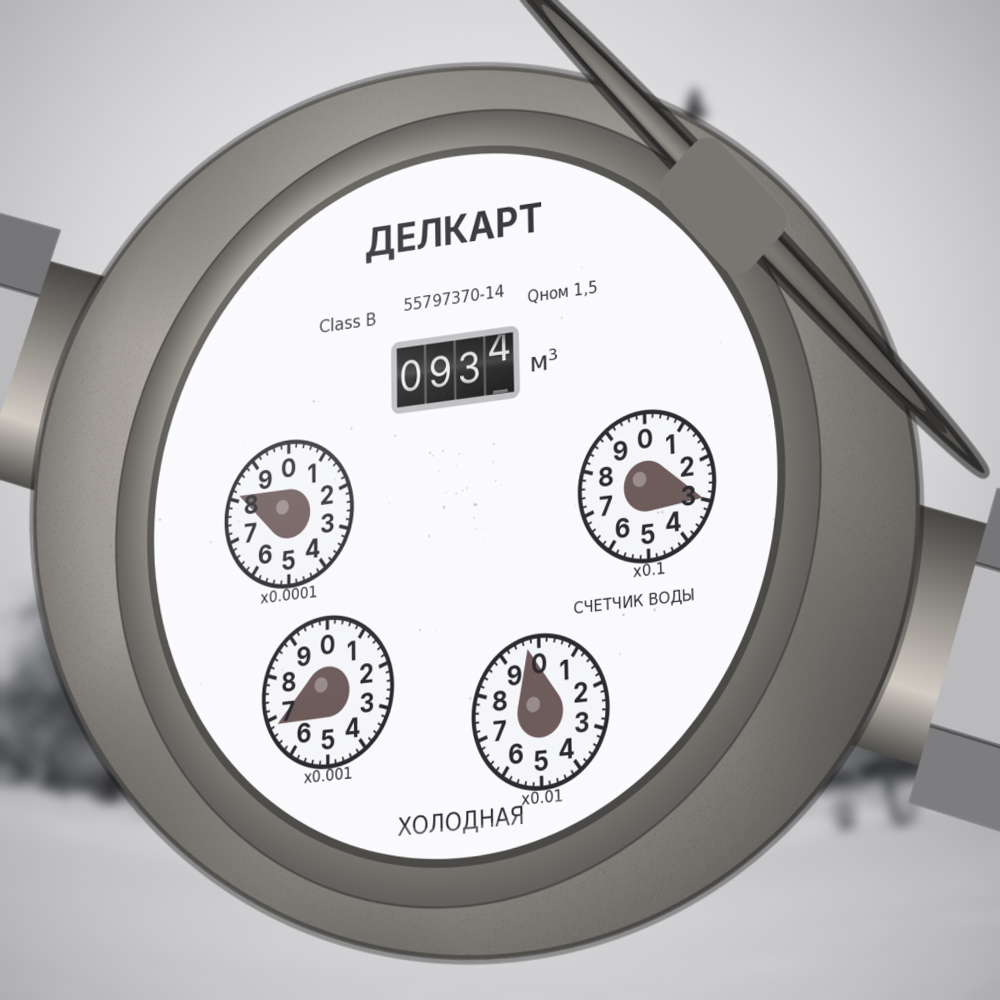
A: m³ 934.2968
